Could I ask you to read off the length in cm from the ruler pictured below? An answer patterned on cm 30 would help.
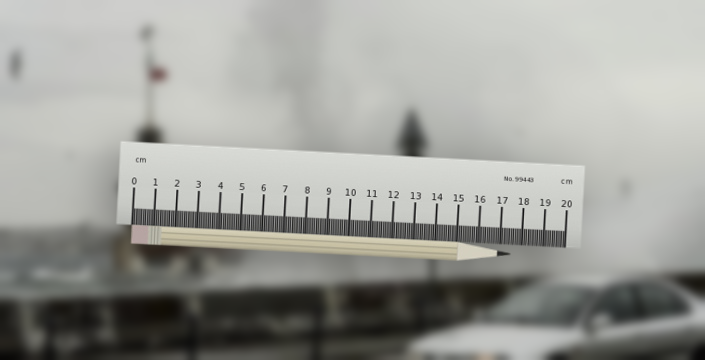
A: cm 17.5
